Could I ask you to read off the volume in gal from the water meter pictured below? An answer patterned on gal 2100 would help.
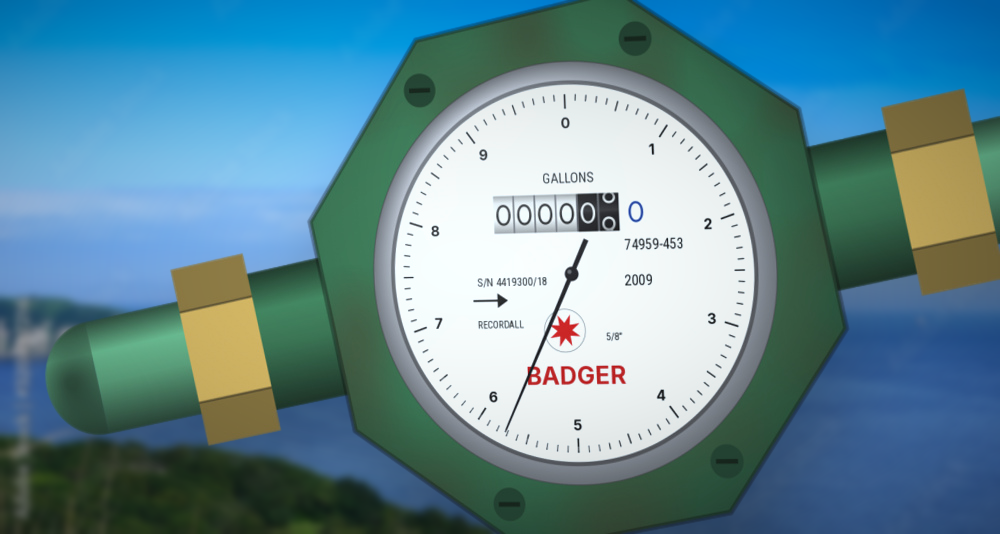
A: gal 85.7
